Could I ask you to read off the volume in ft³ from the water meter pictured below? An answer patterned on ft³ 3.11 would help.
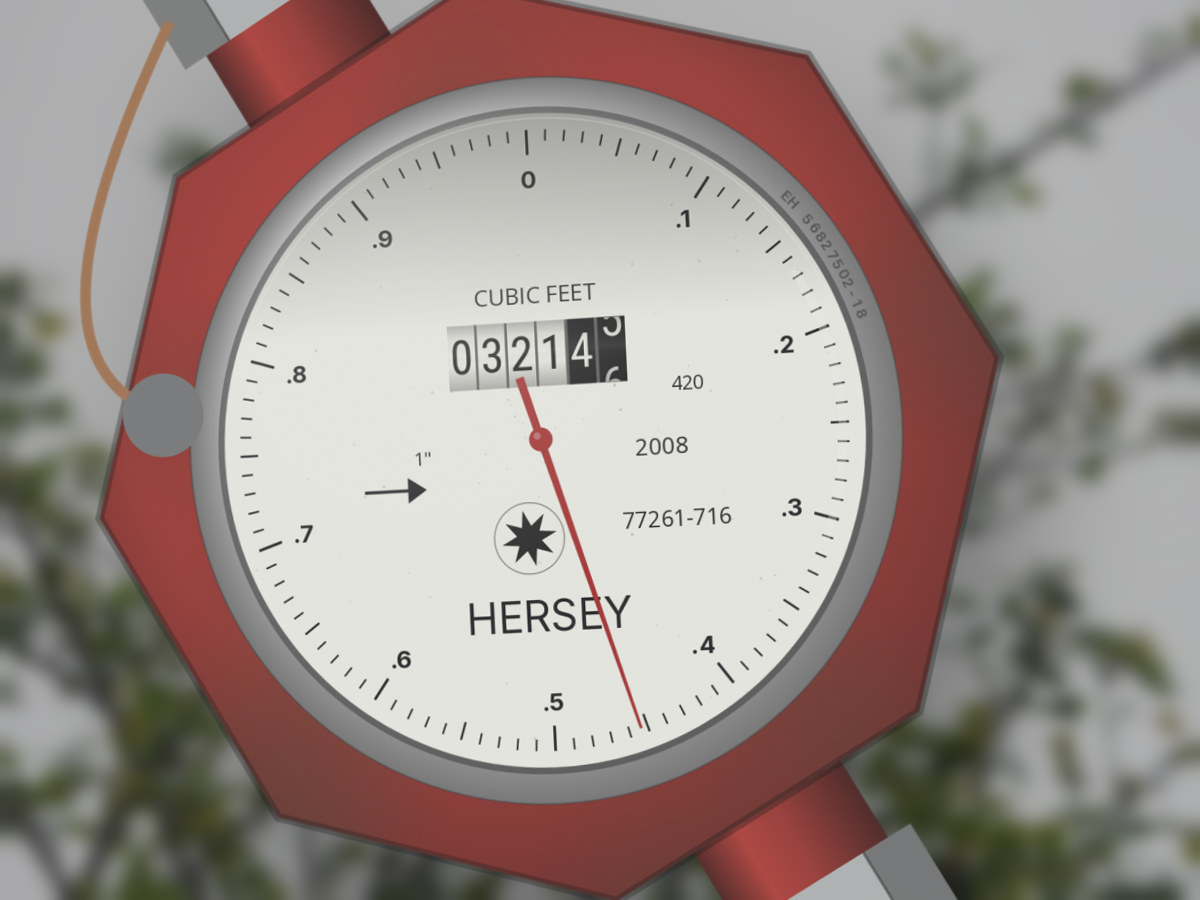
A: ft³ 32145.45
